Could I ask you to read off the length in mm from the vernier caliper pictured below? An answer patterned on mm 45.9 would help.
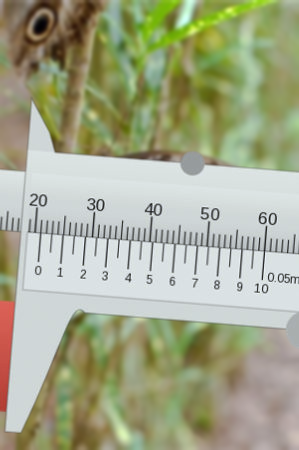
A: mm 21.0
